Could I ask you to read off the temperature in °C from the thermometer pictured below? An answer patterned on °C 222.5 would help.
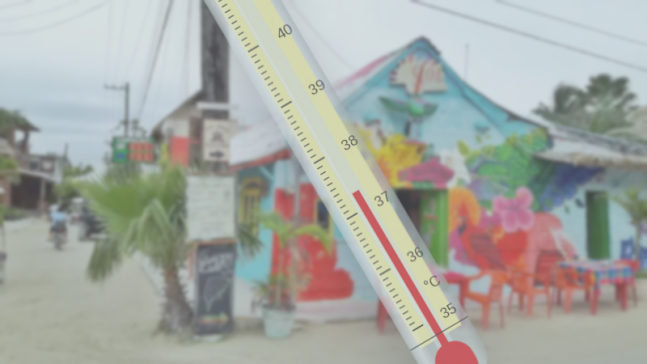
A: °C 37.3
